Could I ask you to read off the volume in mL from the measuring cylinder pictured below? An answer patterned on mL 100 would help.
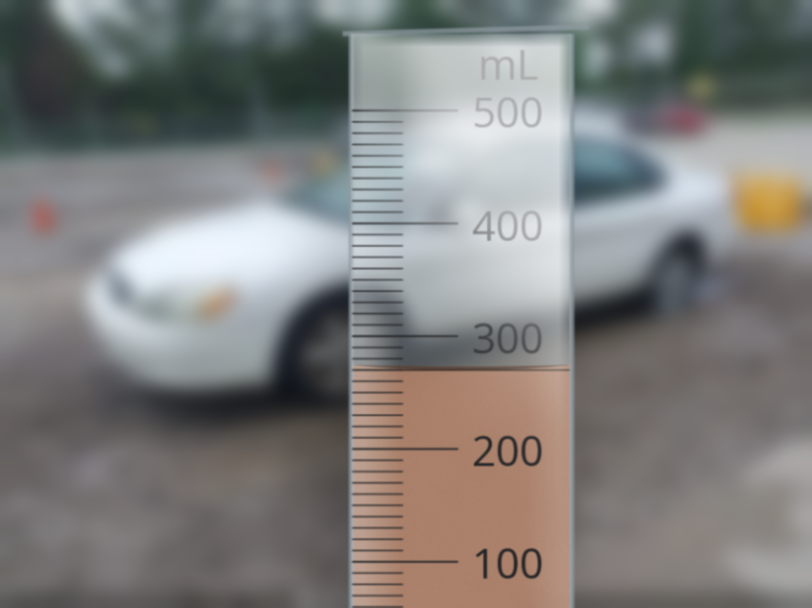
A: mL 270
